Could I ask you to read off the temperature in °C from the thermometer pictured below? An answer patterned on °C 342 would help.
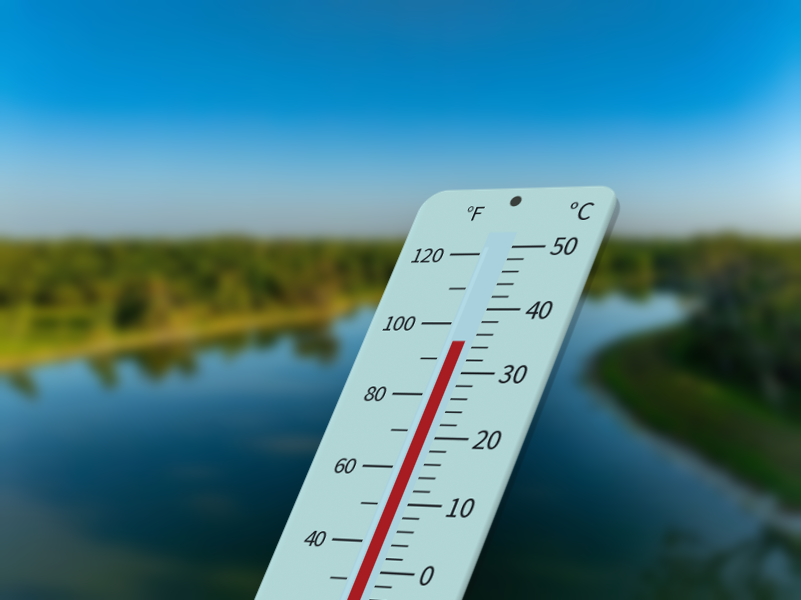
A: °C 35
